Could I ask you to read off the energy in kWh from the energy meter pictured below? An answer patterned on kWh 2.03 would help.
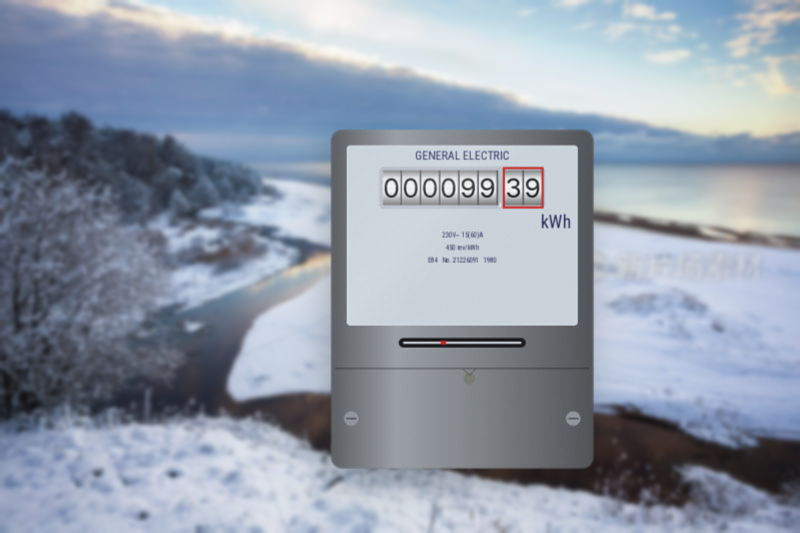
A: kWh 99.39
